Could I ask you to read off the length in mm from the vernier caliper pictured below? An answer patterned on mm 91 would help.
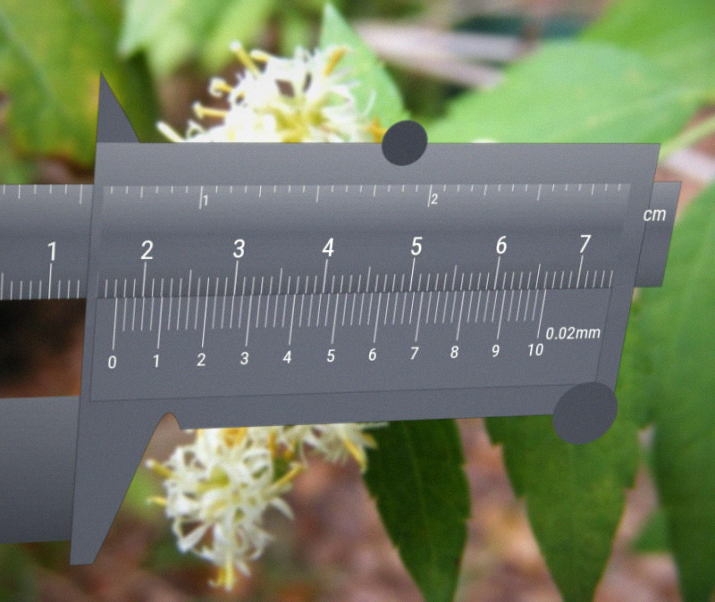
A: mm 17.2
